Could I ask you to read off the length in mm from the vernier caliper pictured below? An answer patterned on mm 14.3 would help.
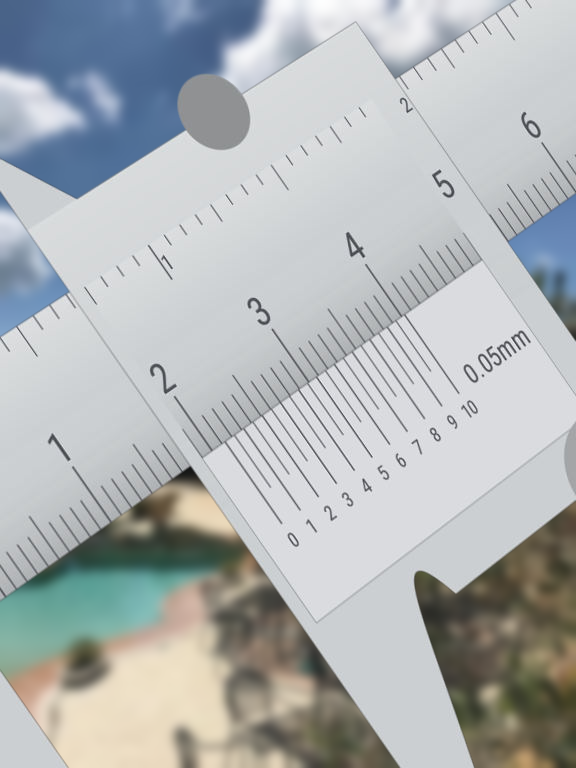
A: mm 21.3
